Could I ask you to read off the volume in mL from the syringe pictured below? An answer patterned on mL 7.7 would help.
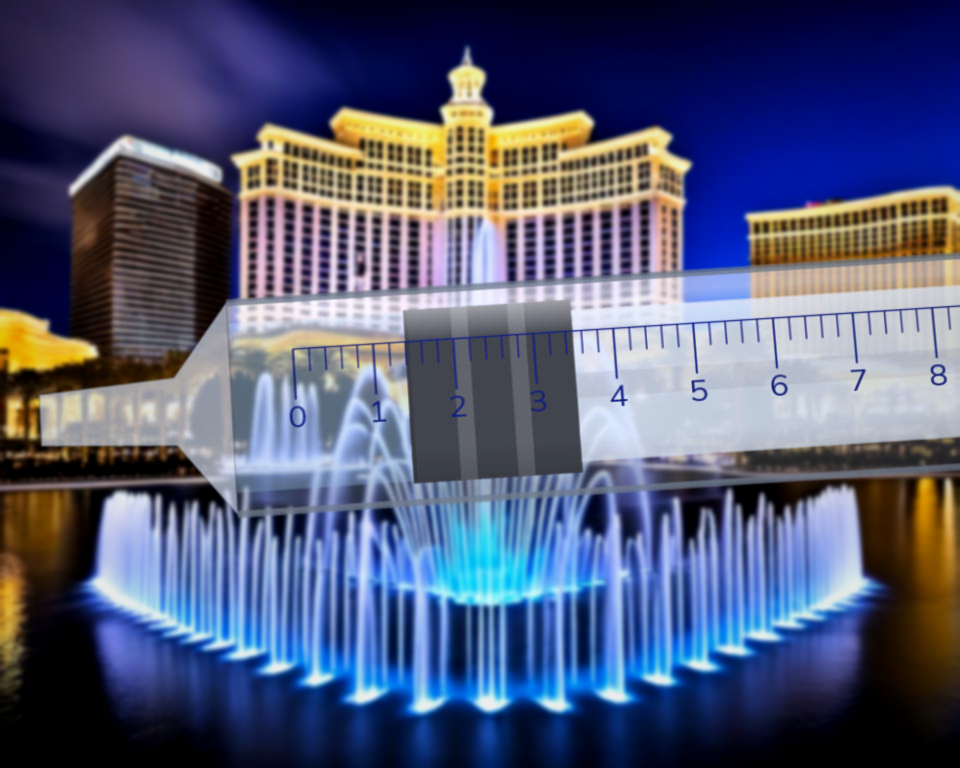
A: mL 1.4
